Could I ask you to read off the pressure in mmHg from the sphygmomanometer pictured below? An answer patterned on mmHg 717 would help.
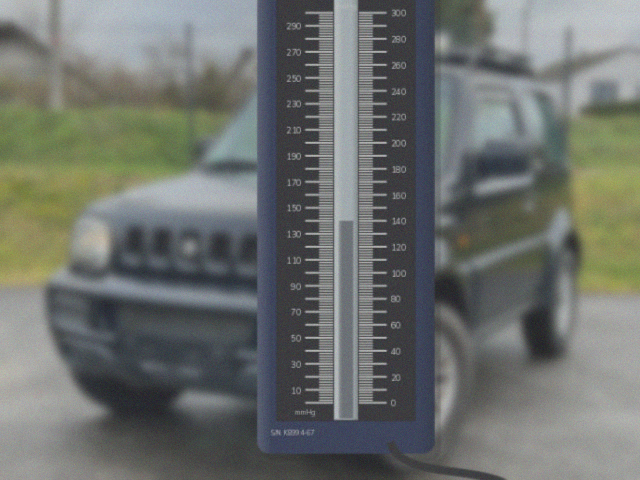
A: mmHg 140
